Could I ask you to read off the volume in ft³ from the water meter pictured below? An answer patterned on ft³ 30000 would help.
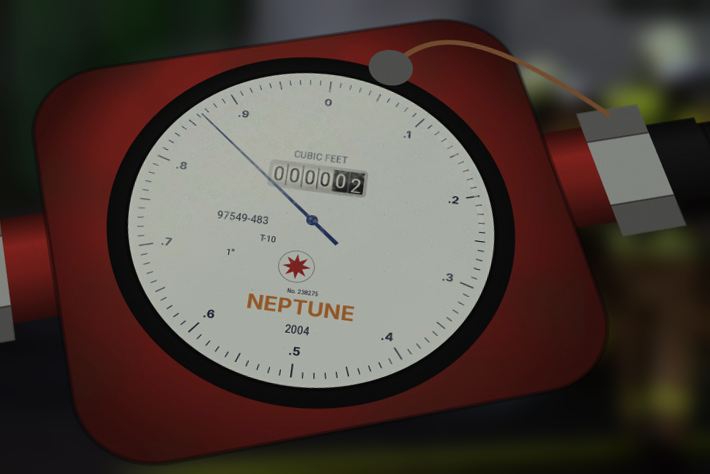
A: ft³ 1.86
